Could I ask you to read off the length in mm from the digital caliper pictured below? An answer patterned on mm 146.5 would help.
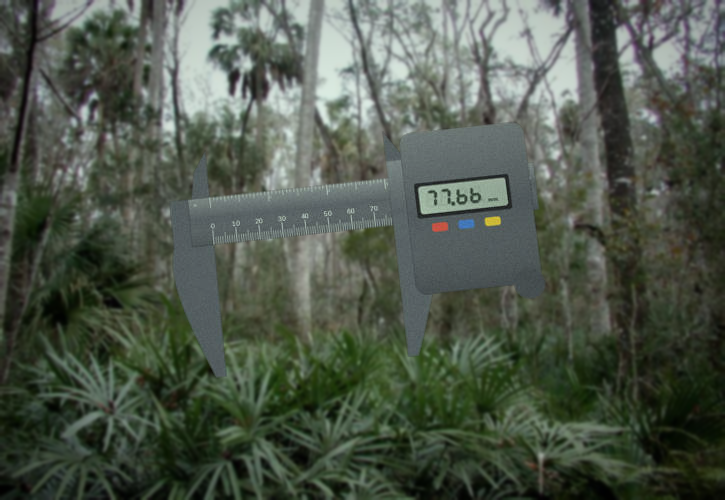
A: mm 77.66
